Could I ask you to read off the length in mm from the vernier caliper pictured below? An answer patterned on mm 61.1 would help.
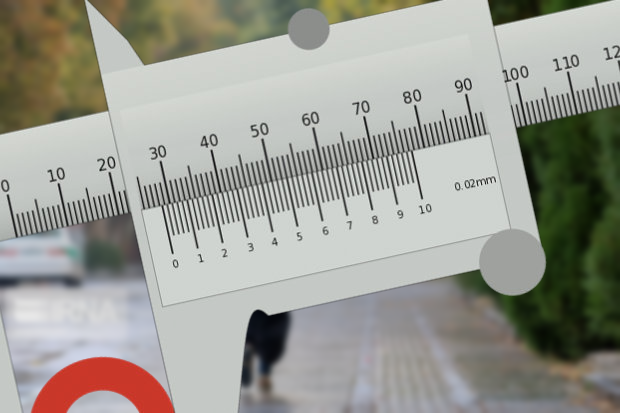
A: mm 28.5
